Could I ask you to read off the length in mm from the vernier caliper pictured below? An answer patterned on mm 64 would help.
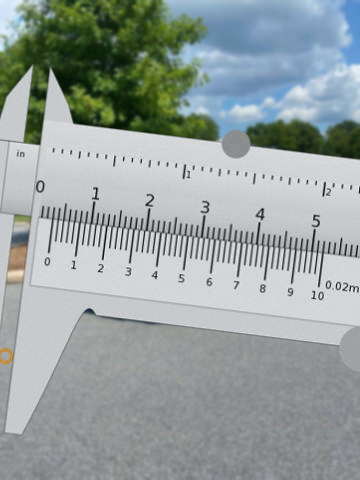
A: mm 3.0
